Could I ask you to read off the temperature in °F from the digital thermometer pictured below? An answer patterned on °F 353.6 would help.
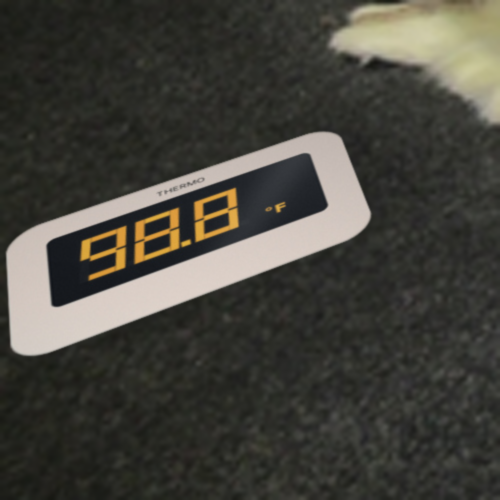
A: °F 98.8
